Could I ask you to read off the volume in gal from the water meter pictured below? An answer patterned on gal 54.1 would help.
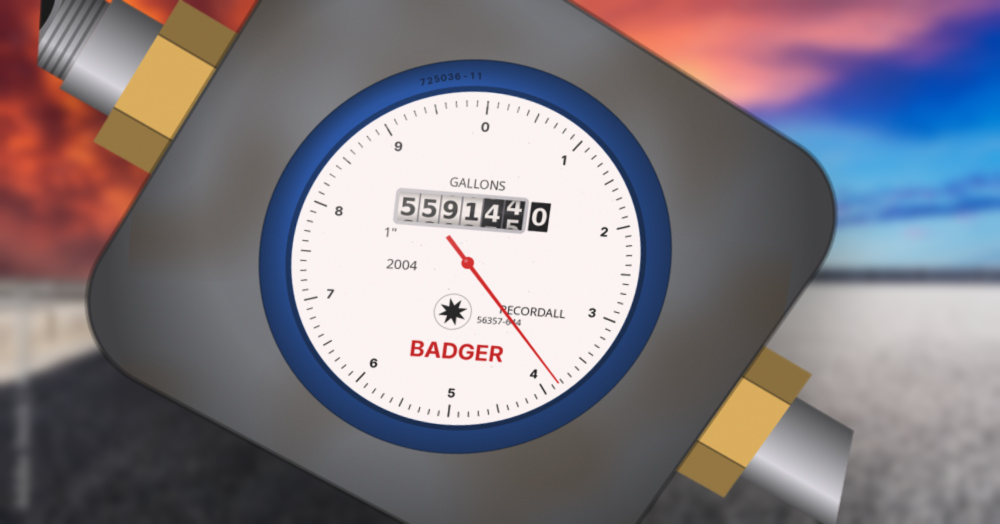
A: gal 5591443.8
